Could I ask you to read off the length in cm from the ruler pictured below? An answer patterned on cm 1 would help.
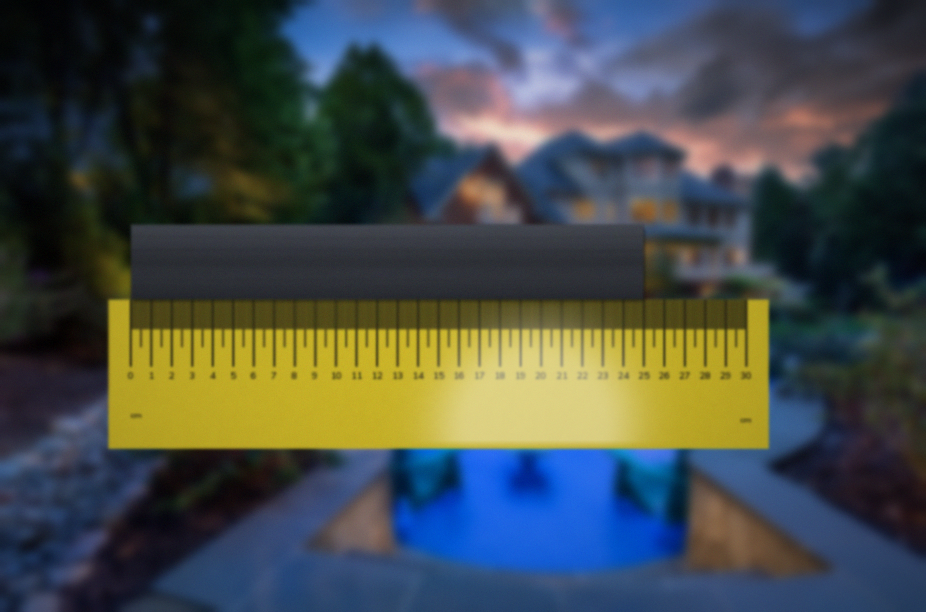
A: cm 25
